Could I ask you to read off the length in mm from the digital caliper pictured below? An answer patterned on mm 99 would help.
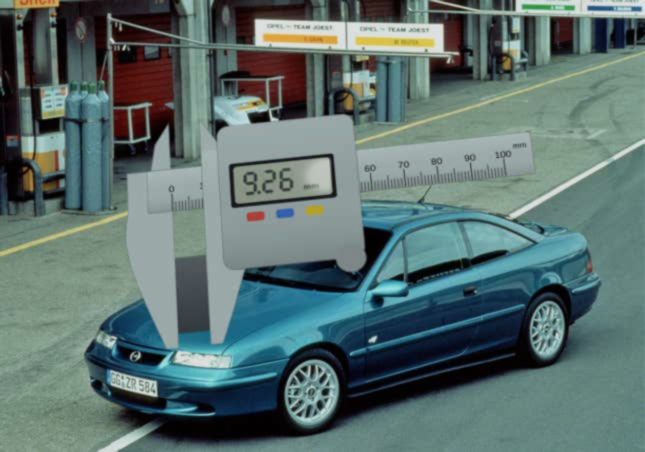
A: mm 9.26
